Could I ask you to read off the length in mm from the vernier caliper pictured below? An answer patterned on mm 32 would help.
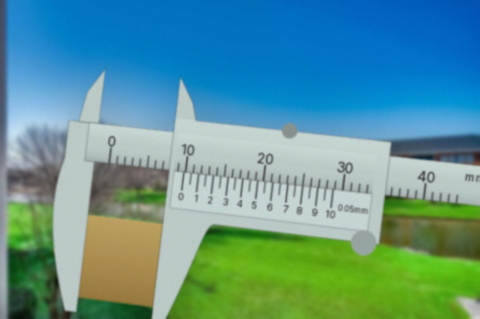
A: mm 9.8
